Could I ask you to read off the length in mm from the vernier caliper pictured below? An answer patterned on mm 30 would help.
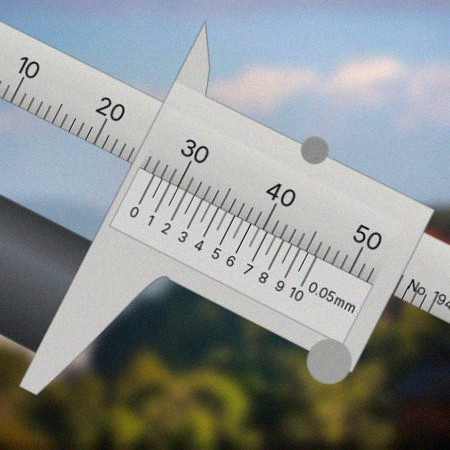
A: mm 27.2
